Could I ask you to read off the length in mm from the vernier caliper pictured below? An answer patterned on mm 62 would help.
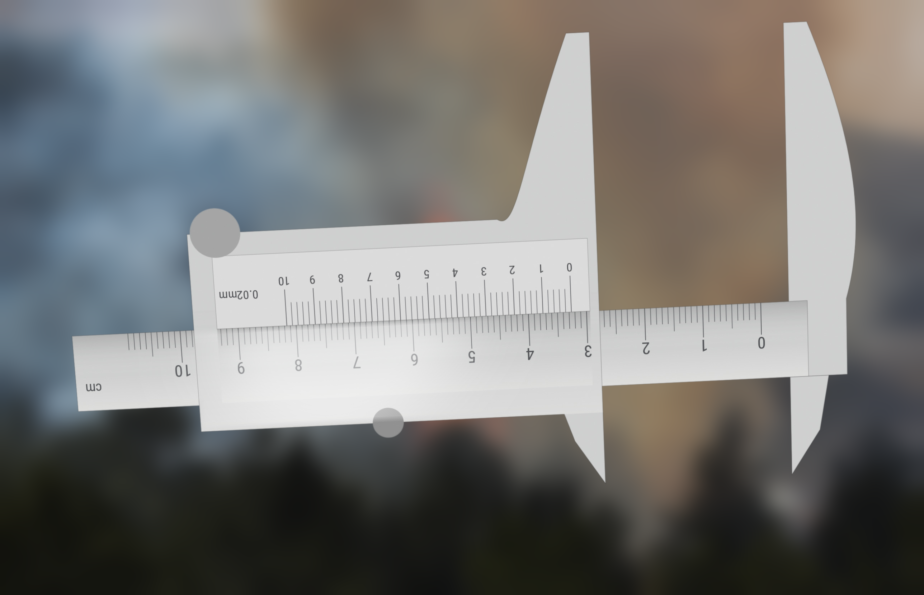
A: mm 32.6
